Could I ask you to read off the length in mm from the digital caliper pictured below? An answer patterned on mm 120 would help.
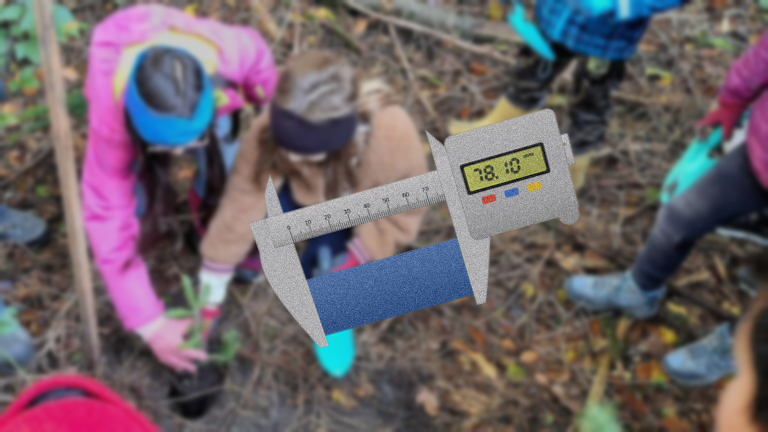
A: mm 78.10
